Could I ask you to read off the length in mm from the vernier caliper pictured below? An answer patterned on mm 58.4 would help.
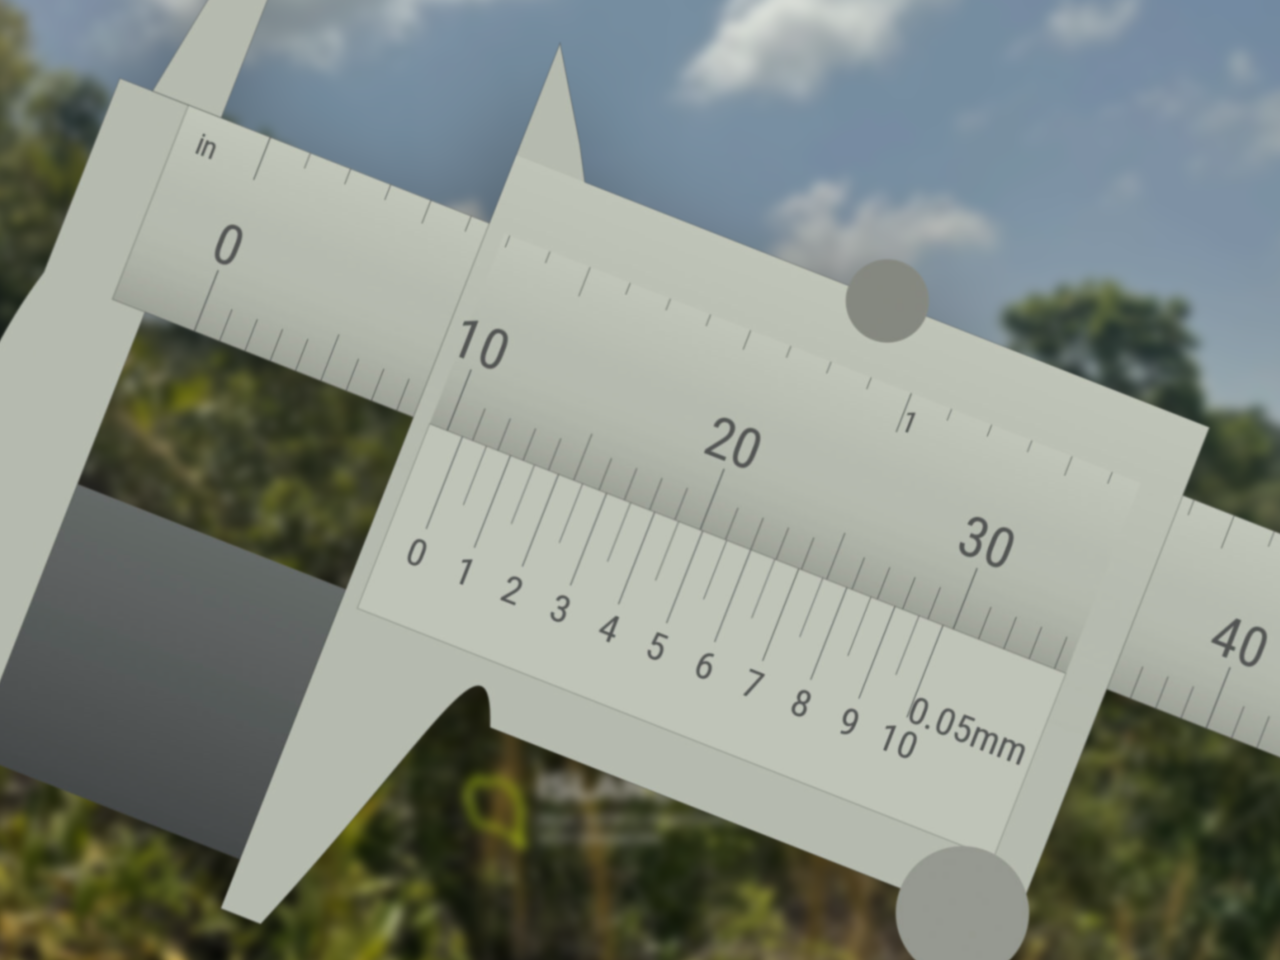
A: mm 10.6
